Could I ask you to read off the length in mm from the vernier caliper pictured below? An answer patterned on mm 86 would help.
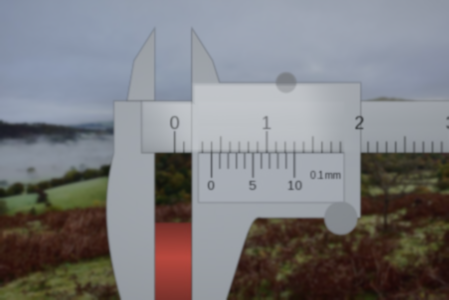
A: mm 4.0
